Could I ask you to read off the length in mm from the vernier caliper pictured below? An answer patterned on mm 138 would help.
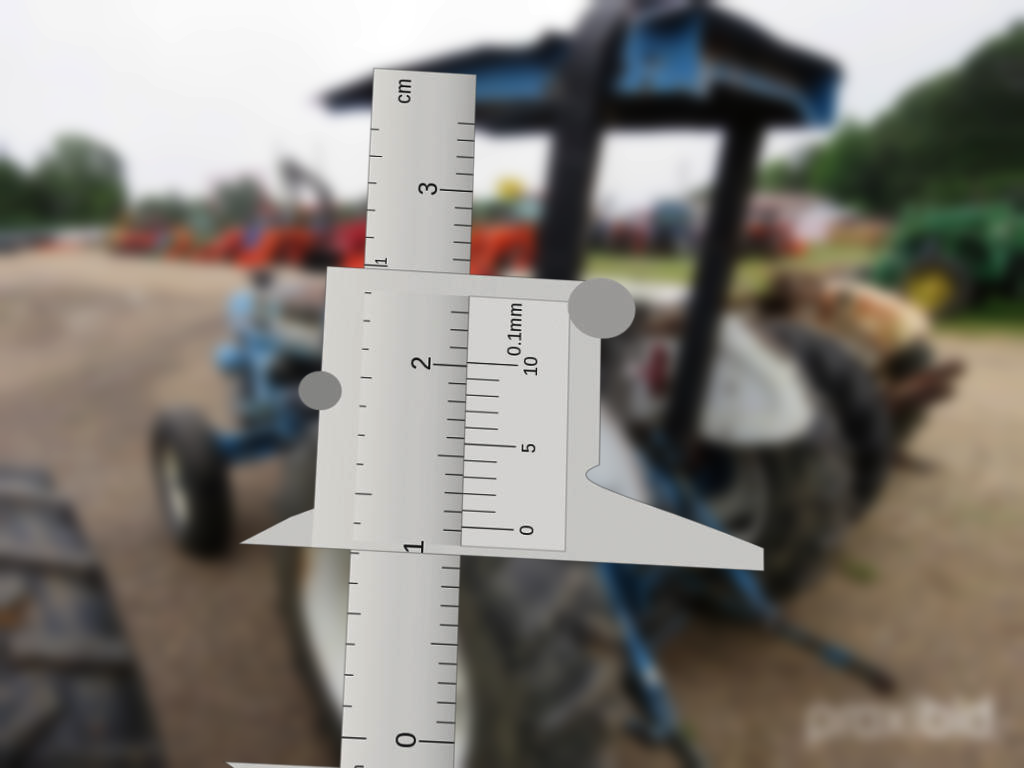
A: mm 11.2
